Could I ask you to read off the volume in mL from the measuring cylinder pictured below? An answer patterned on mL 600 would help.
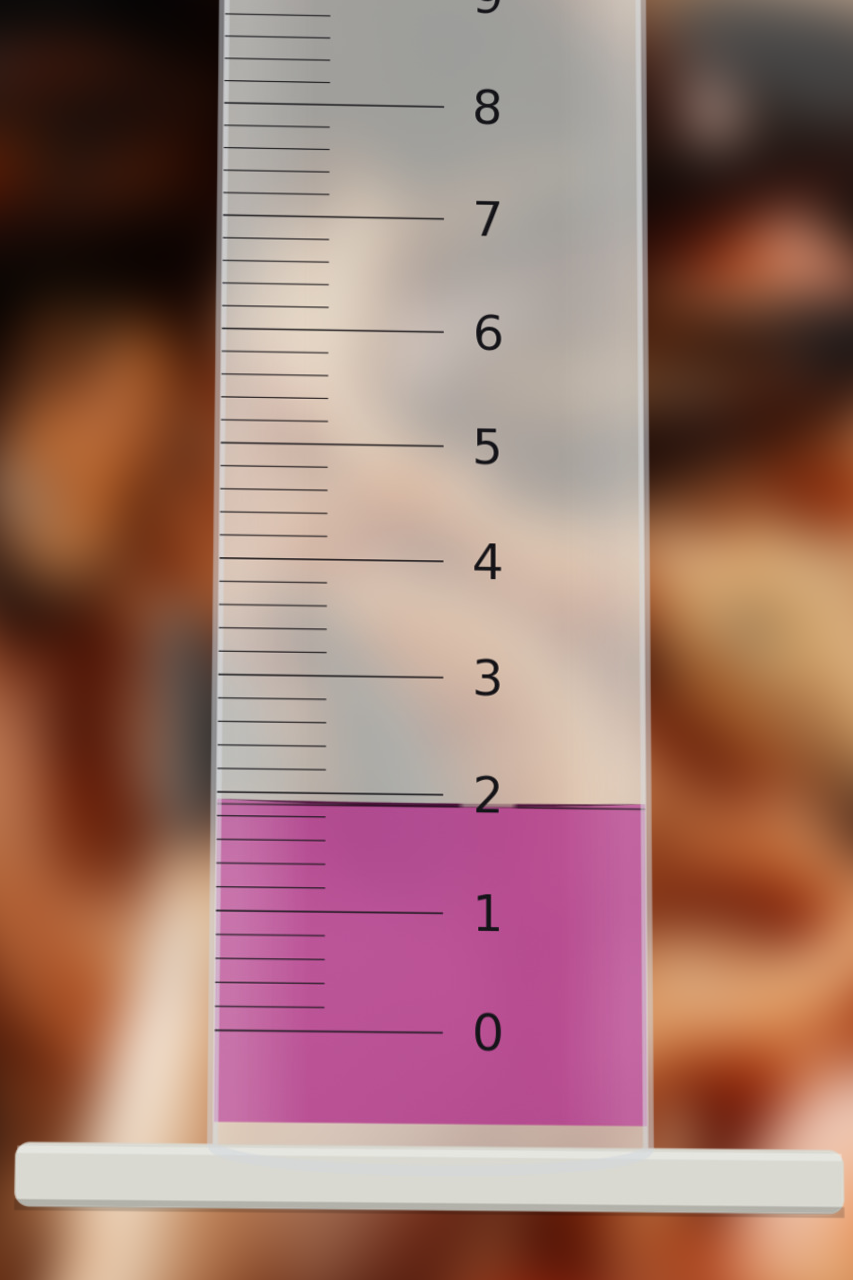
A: mL 1.9
